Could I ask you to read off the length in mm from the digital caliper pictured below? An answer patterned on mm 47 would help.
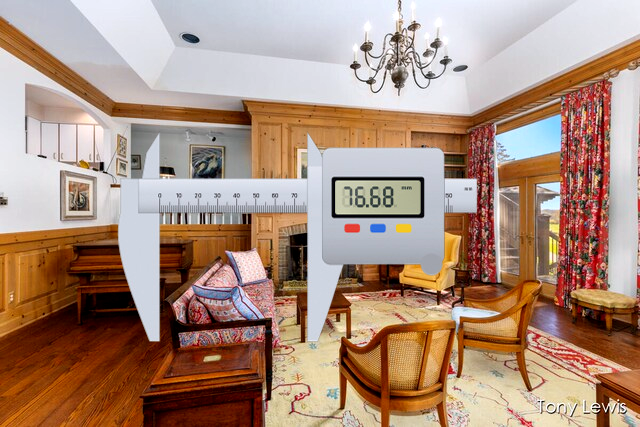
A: mm 76.68
